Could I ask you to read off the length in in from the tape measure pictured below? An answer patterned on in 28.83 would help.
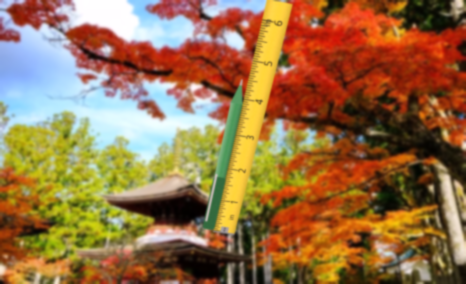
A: in 4.5
